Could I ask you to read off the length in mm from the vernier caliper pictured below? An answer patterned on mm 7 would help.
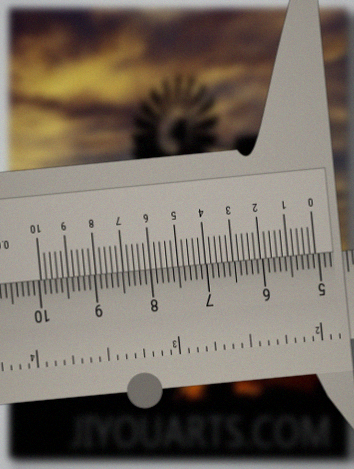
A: mm 50.6
